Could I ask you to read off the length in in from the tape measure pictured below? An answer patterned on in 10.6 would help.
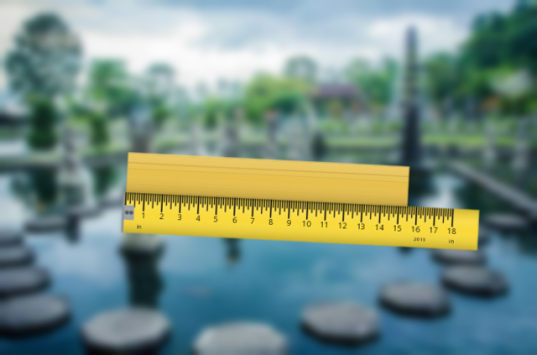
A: in 15.5
